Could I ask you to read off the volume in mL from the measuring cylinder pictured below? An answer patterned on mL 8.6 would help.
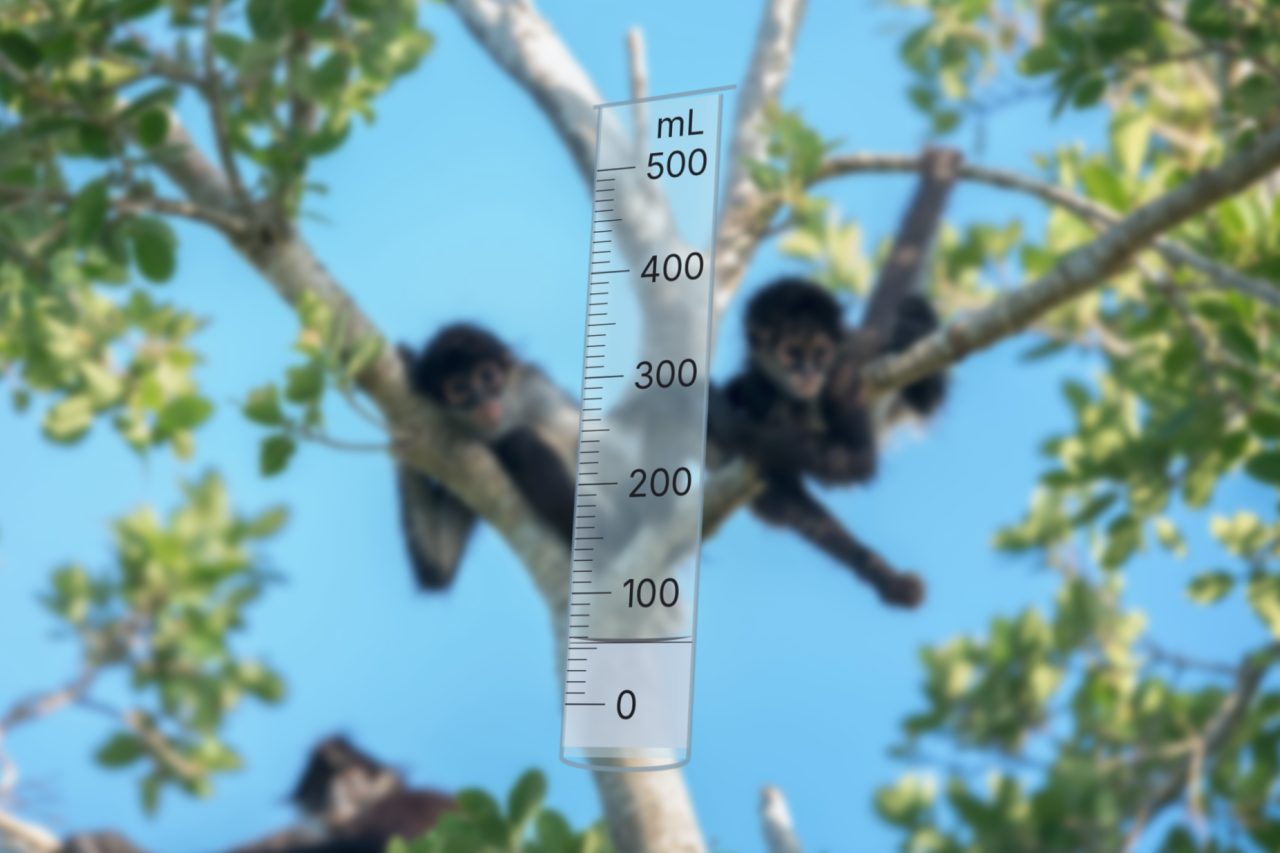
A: mL 55
